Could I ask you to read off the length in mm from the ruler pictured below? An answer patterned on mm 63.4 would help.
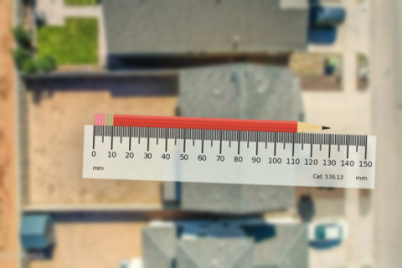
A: mm 130
